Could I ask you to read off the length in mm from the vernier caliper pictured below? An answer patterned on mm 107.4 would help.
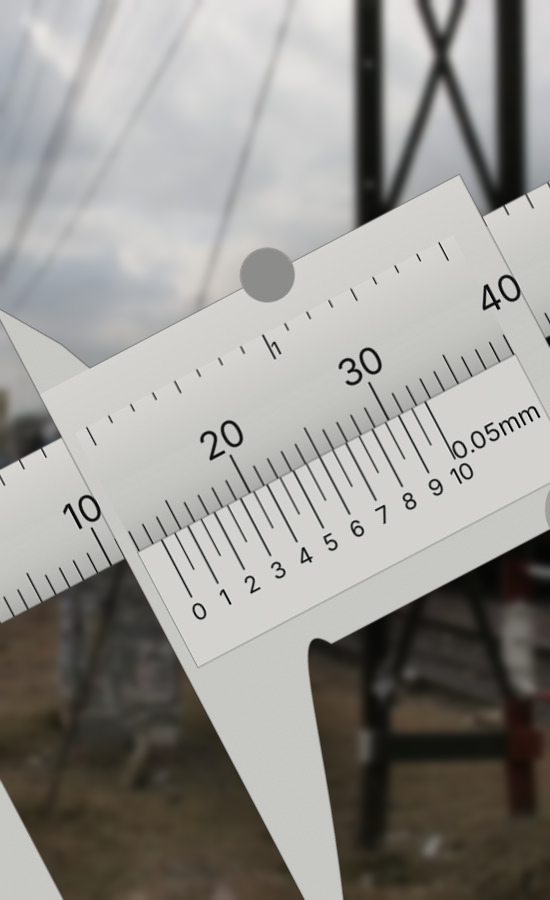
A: mm 13.6
